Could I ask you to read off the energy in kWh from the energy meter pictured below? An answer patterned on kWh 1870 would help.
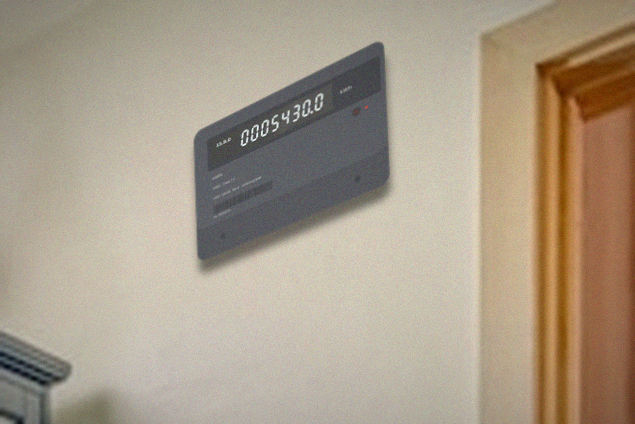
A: kWh 5430.0
